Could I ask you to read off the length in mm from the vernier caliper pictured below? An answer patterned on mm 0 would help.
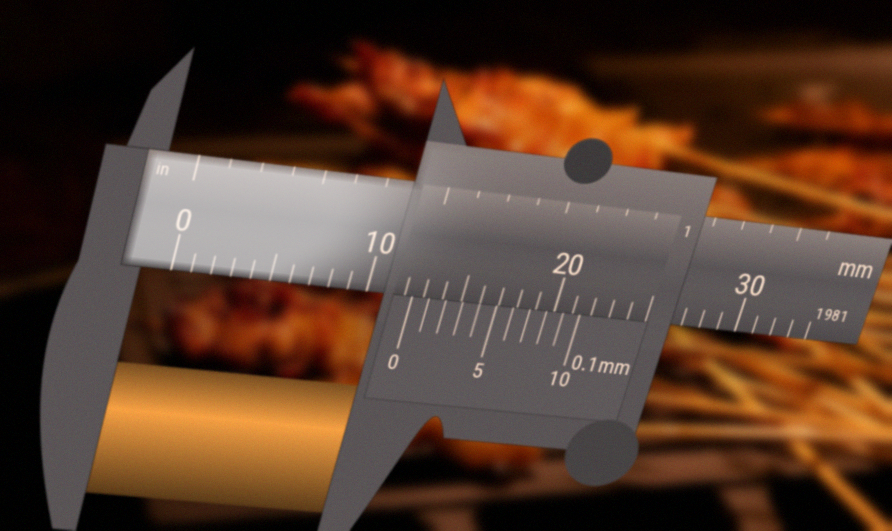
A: mm 12.4
